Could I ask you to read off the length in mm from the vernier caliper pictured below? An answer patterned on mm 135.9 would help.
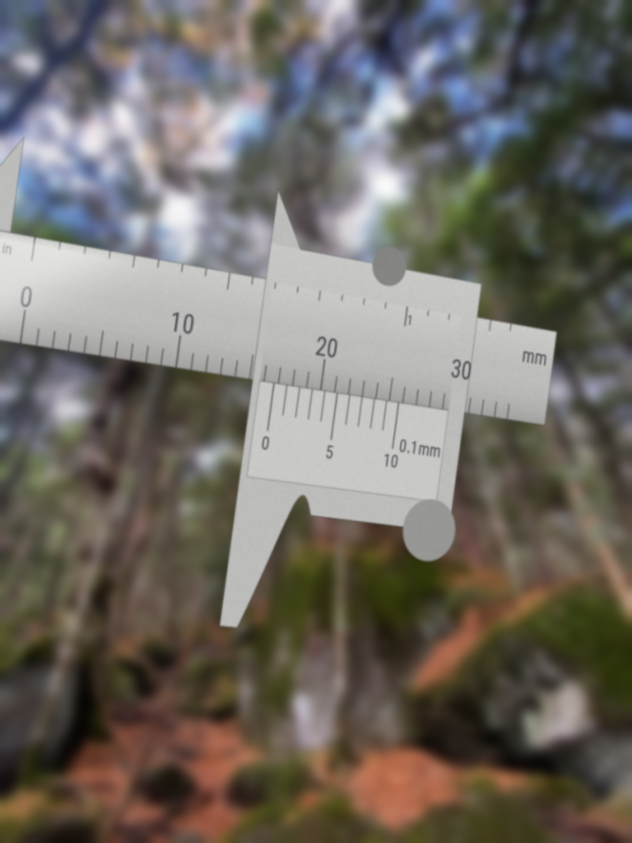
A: mm 16.7
